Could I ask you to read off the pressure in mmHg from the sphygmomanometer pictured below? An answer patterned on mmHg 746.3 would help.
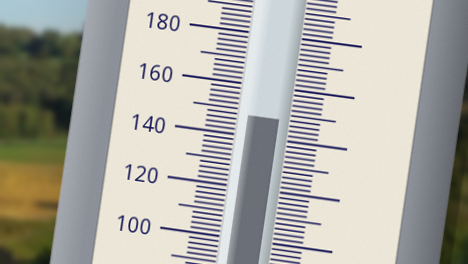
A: mmHg 148
